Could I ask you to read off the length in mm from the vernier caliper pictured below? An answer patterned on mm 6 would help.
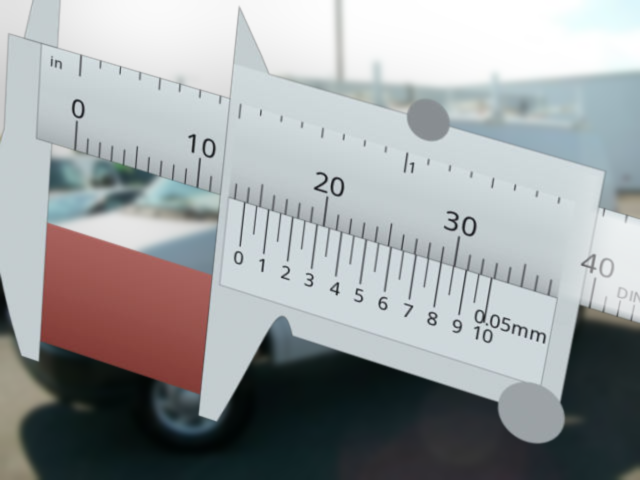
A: mm 13.8
